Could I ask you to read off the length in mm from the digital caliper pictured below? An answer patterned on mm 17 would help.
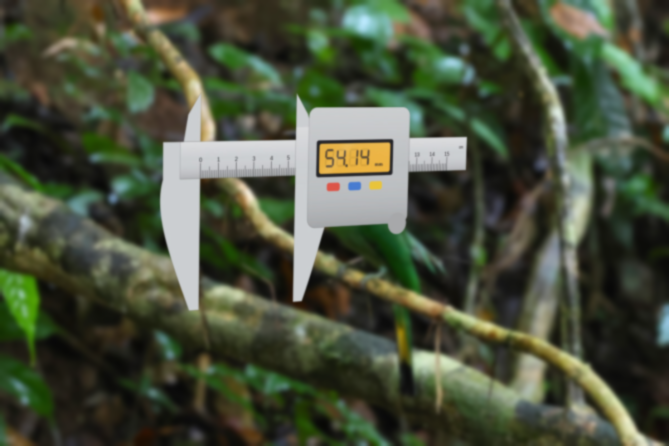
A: mm 54.14
